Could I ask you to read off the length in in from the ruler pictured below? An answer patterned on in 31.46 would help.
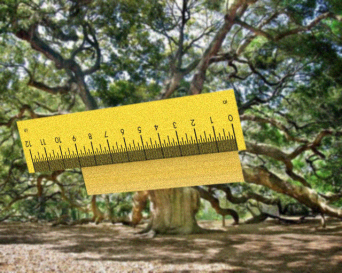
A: in 9
